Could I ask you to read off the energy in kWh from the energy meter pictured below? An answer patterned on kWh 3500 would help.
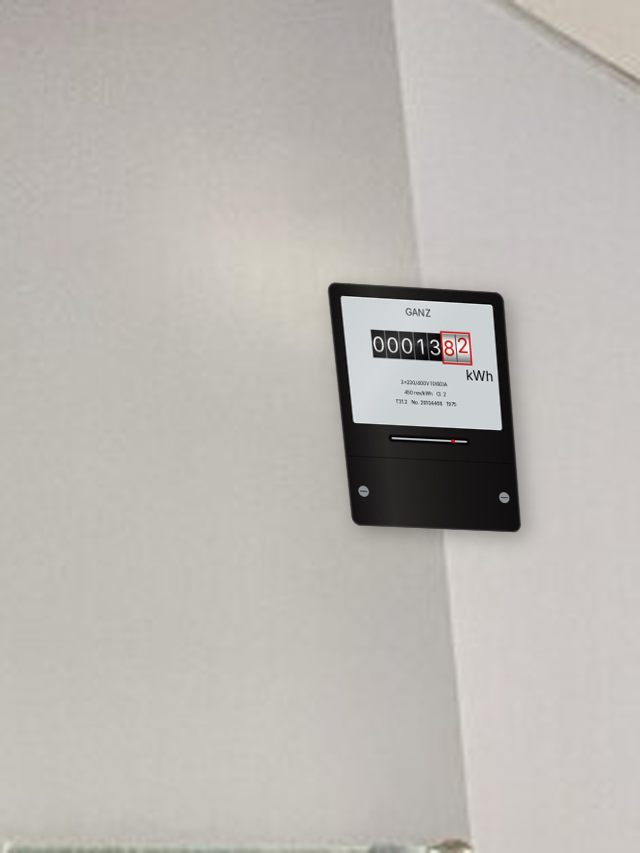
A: kWh 13.82
